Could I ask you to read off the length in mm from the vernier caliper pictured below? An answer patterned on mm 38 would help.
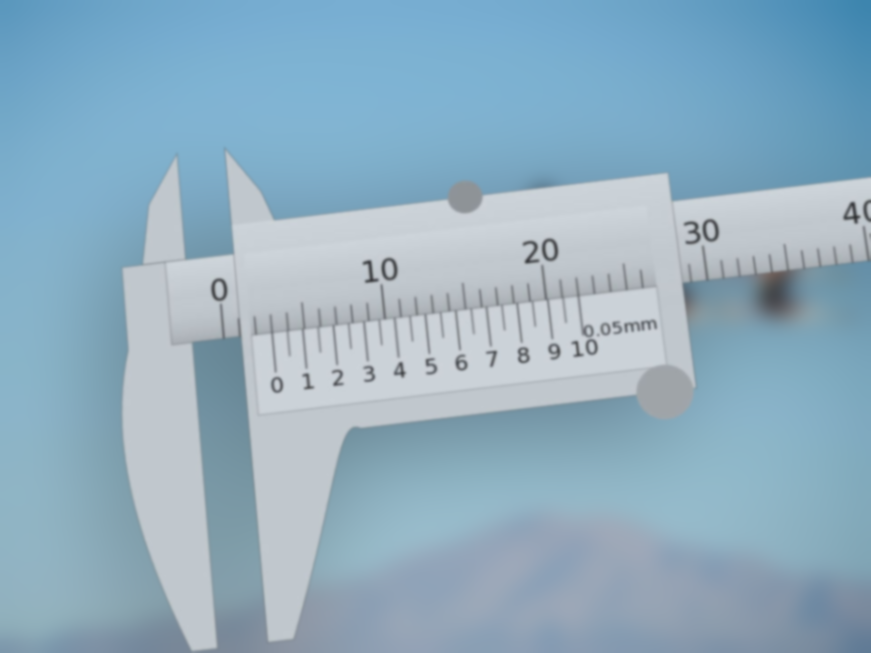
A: mm 3.0
